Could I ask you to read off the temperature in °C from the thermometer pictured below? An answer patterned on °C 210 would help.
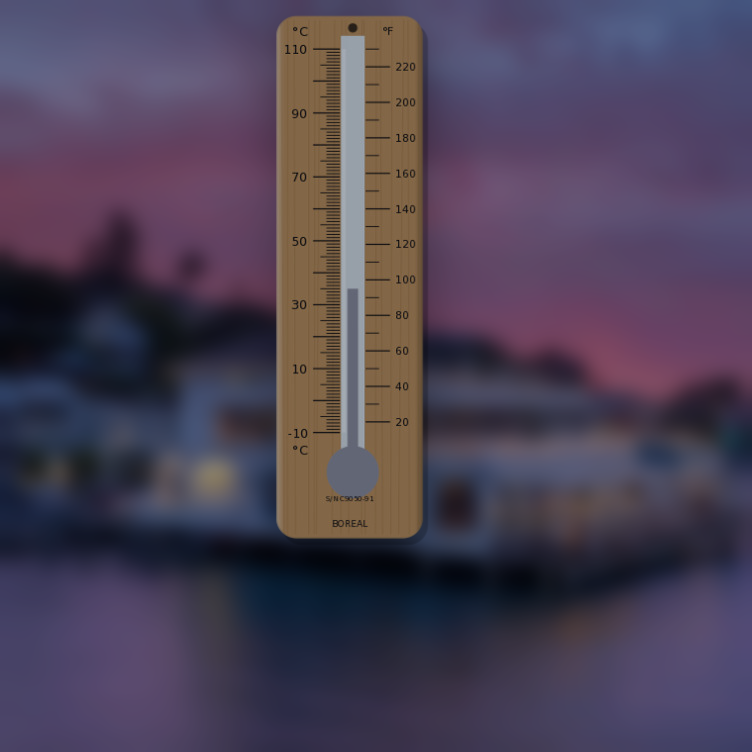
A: °C 35
